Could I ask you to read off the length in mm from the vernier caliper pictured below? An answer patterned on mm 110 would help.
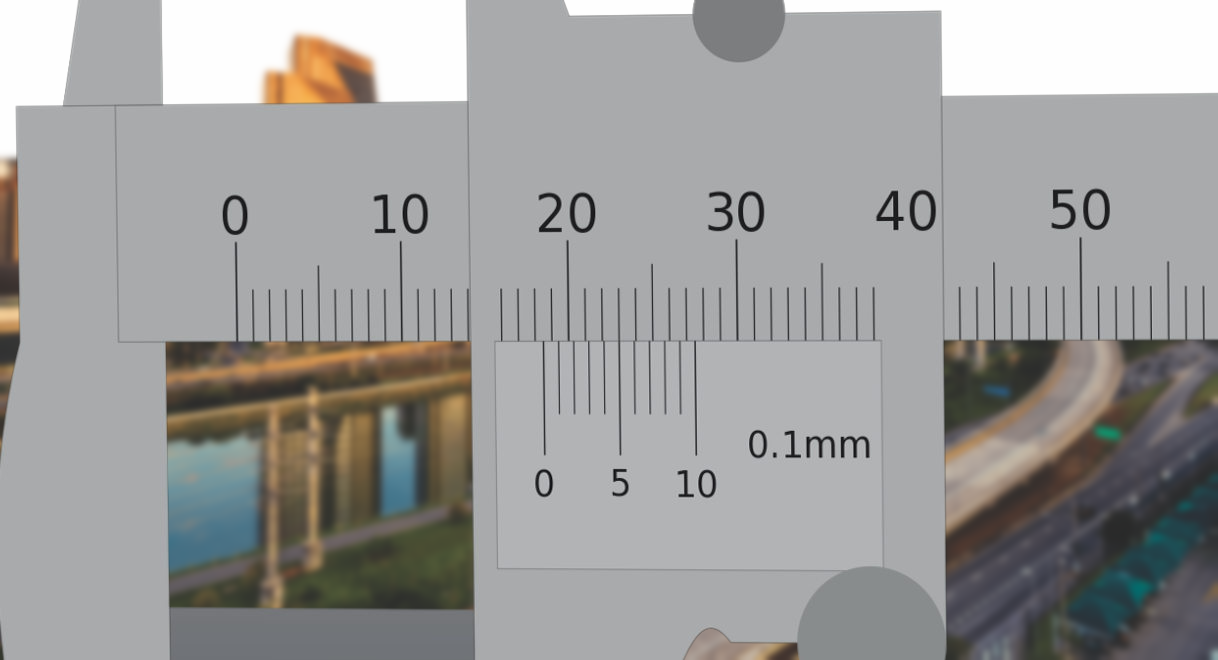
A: mm 18.5
